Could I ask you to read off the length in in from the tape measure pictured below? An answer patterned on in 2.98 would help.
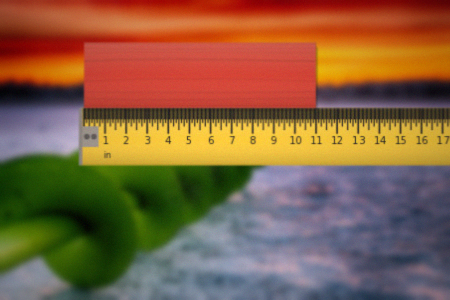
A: in 11
